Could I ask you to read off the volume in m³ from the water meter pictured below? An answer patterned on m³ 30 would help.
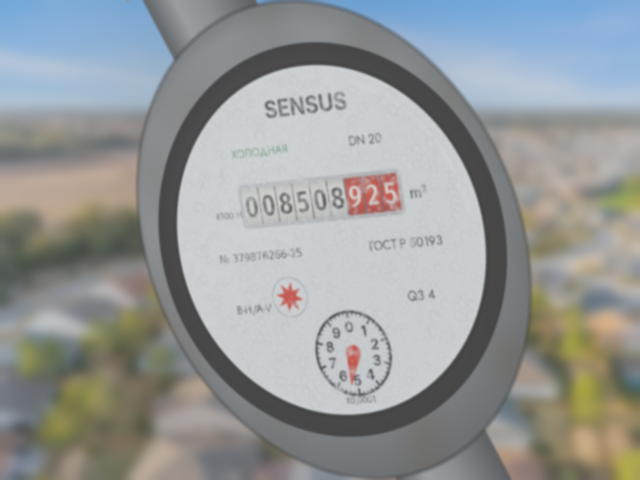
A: m³ 8508.9255
